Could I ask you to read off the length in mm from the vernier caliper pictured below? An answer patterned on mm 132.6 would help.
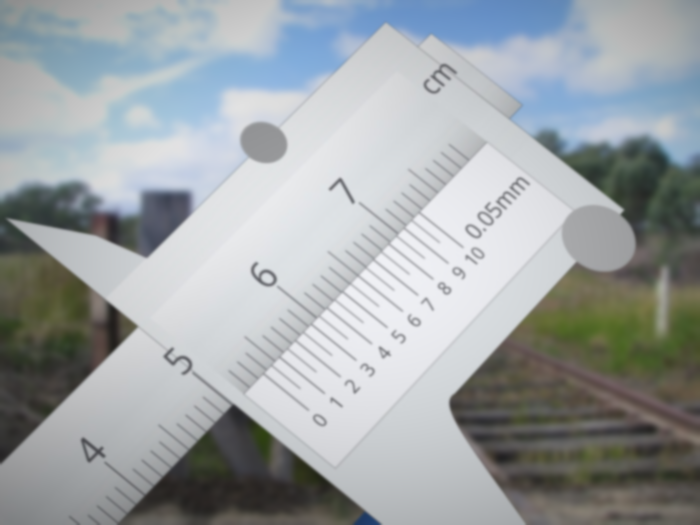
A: mm 53.6
